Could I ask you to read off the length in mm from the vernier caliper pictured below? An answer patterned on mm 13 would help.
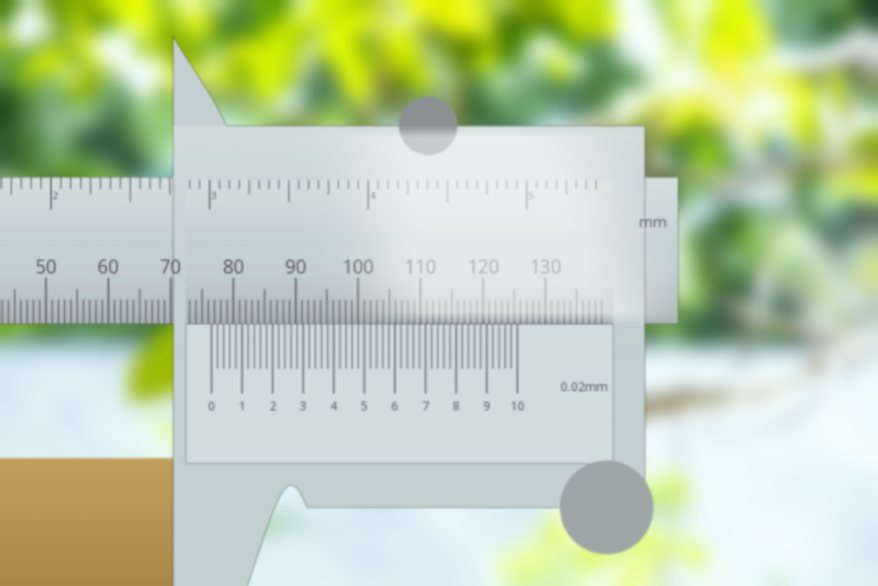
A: mm 76.5
